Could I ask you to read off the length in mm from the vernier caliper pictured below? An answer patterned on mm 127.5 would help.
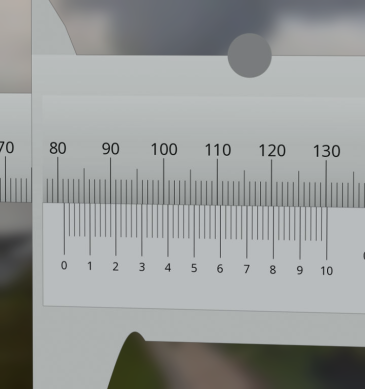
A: mm 81.2
